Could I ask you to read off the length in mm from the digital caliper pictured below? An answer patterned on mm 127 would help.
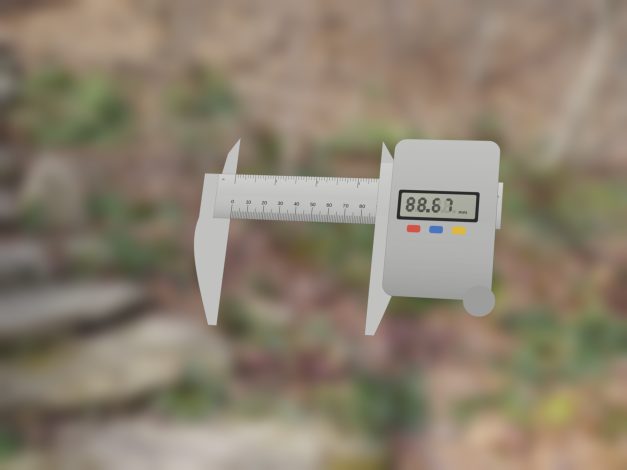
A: mm 88.67
